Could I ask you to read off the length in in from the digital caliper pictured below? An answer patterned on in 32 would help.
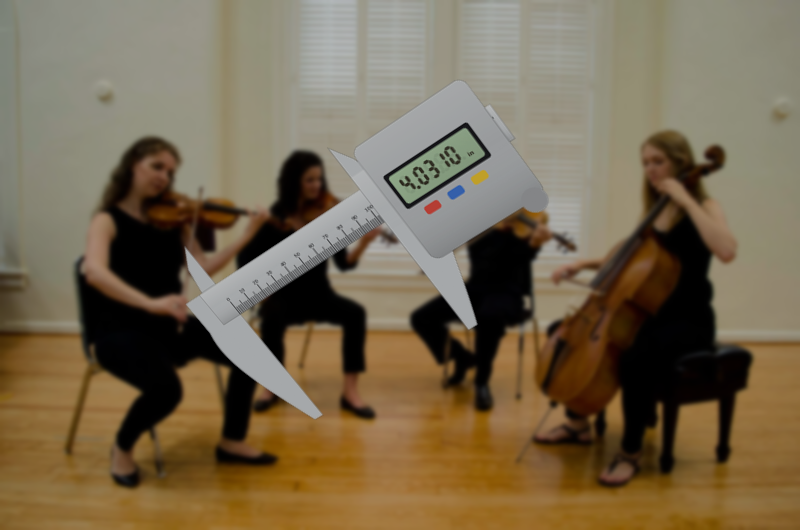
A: in 4.0310
